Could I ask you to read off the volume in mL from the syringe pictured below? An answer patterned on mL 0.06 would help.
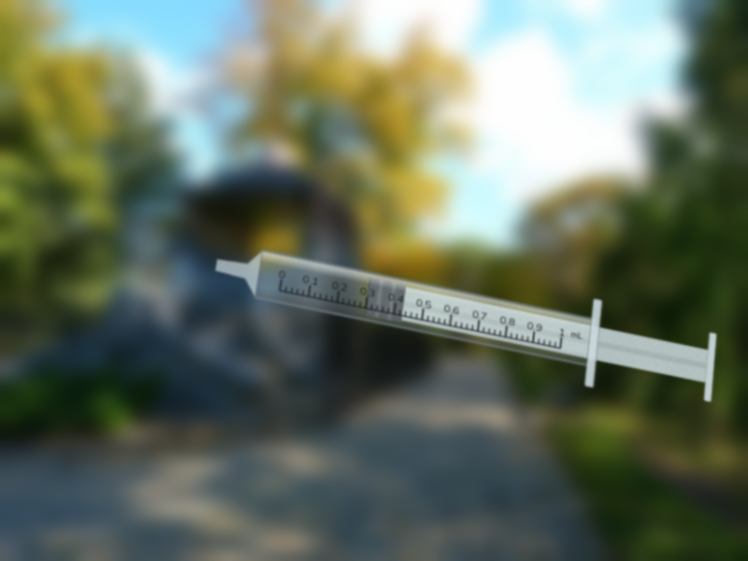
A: mL 0.3
